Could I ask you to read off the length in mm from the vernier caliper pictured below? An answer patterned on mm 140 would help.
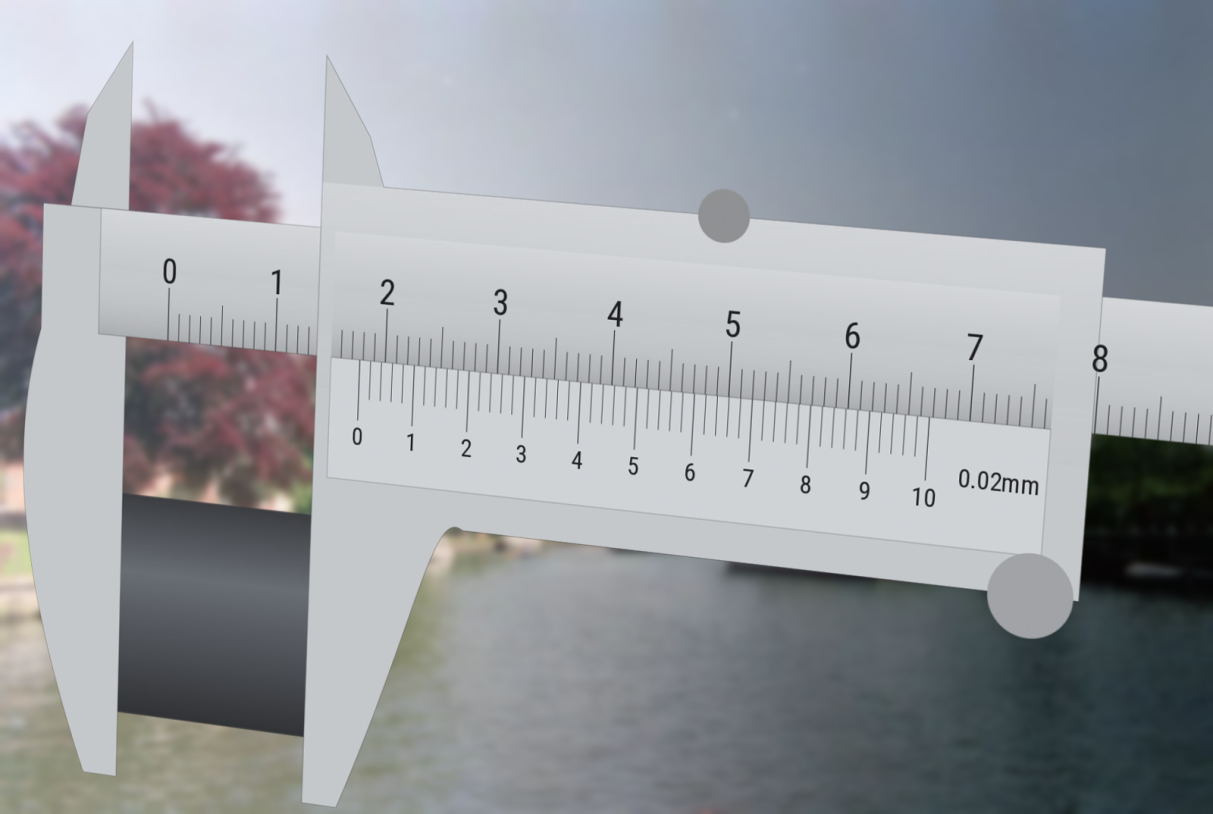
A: mm 17.7
